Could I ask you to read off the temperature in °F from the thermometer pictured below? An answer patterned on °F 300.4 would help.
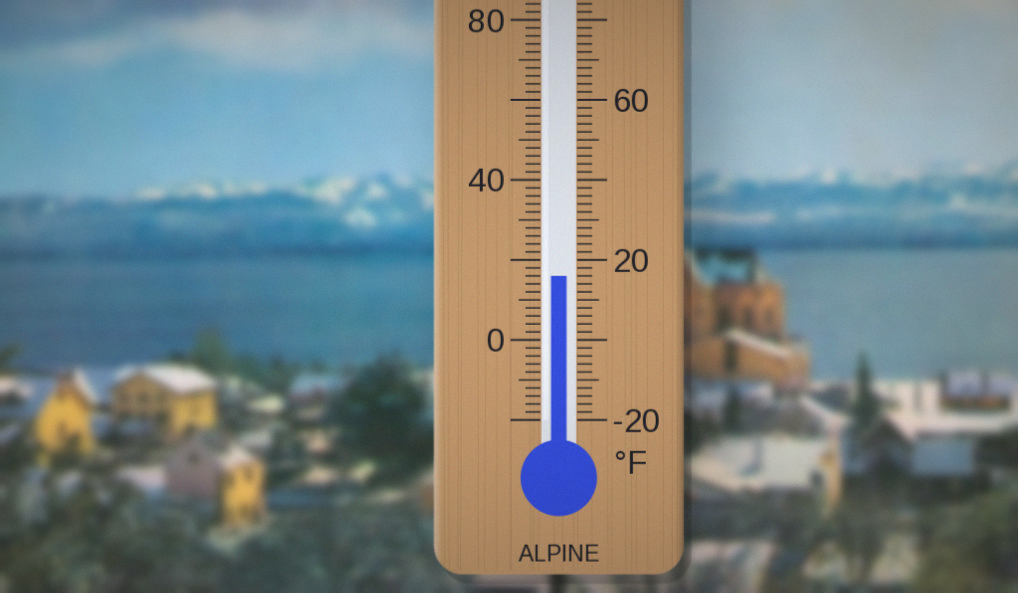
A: °F 16
